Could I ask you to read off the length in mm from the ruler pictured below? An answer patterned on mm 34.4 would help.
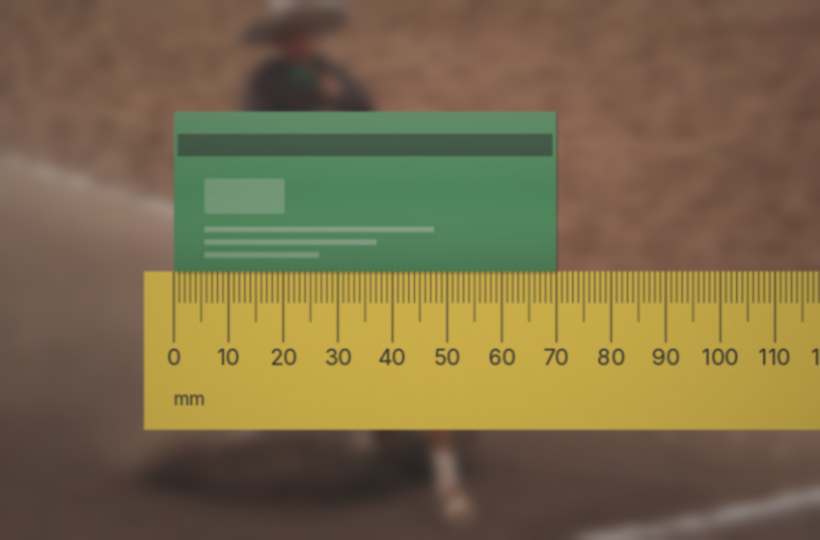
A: mm 70
